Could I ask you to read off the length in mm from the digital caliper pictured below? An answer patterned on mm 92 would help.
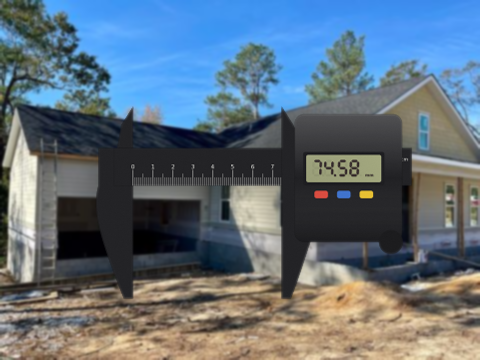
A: mm 74.58
